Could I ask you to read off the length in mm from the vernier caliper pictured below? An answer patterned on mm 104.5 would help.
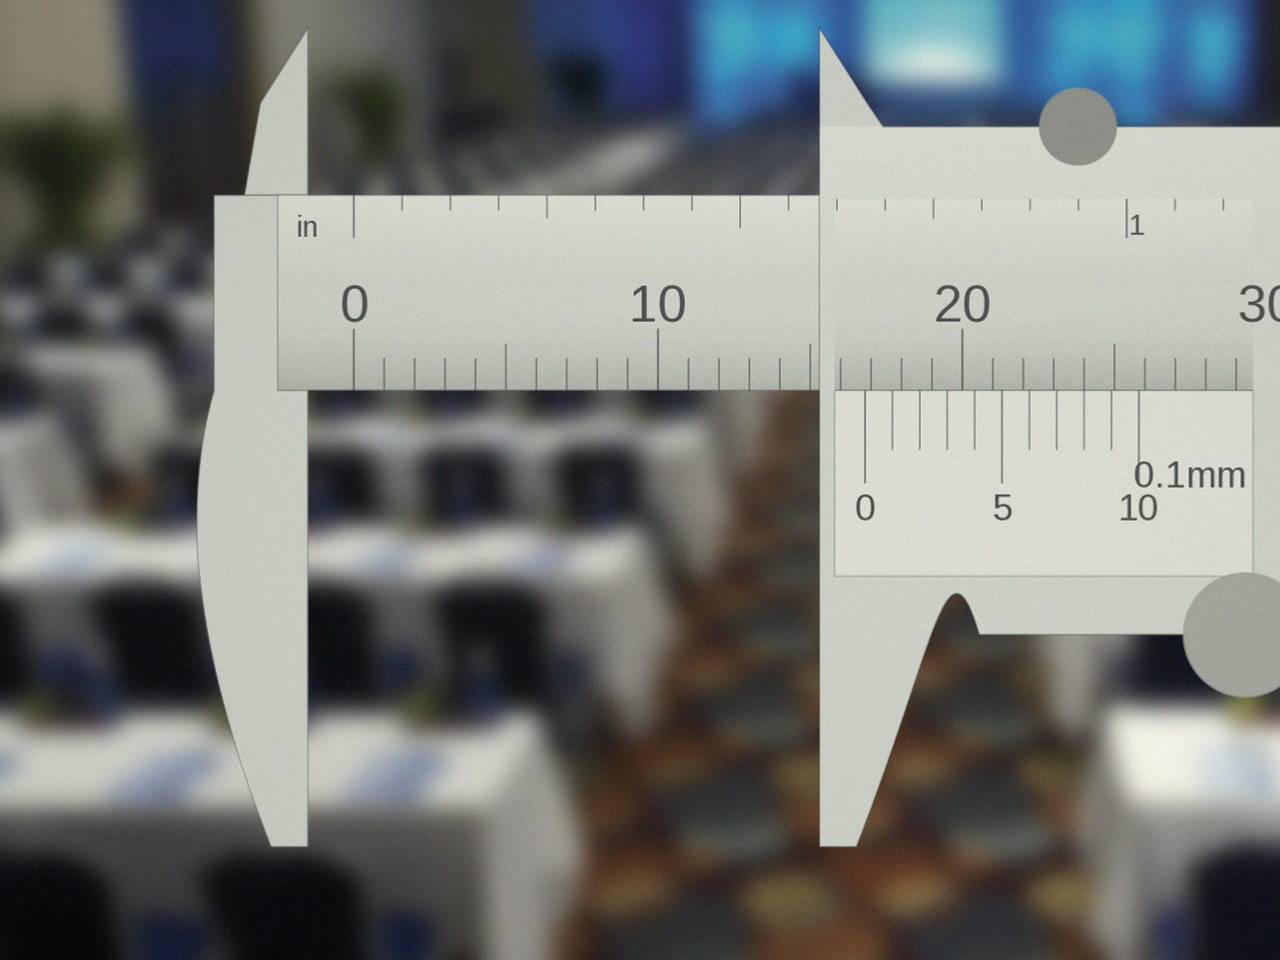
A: mm 16.8
